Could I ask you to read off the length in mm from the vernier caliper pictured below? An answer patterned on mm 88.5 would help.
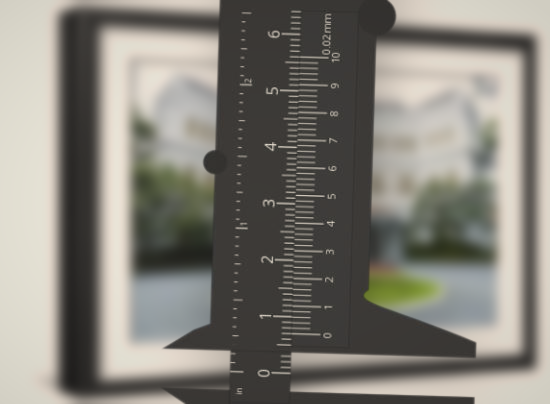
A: mm 7.0
